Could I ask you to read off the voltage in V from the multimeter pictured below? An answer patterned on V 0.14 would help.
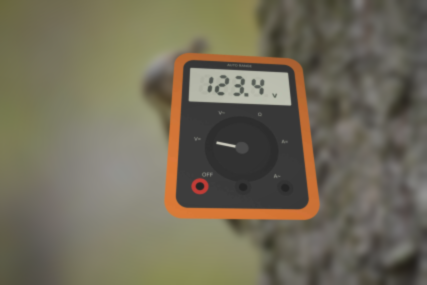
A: V 123.4
